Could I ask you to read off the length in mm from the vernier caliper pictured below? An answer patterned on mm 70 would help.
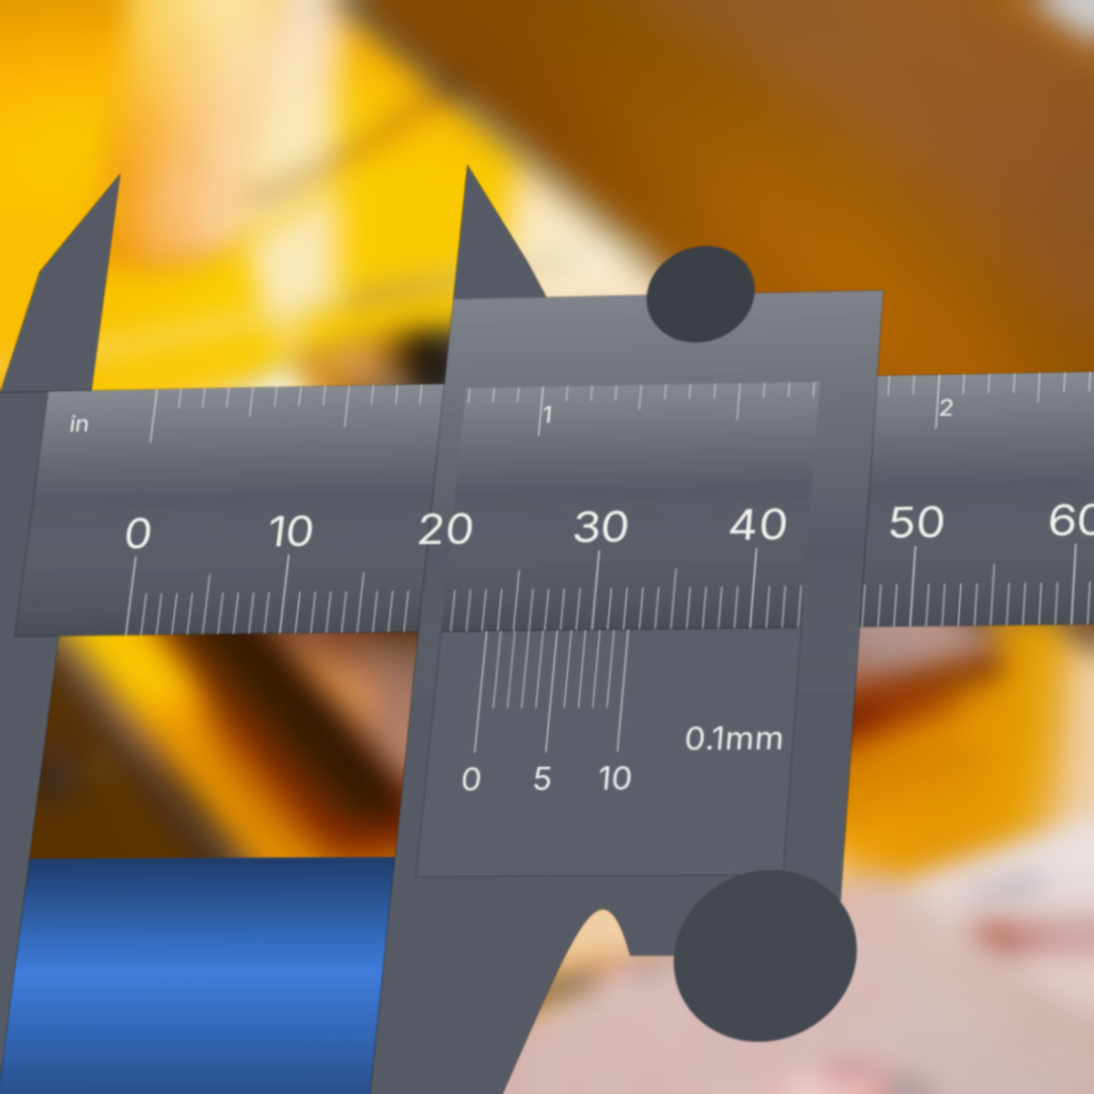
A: mm 23.3
